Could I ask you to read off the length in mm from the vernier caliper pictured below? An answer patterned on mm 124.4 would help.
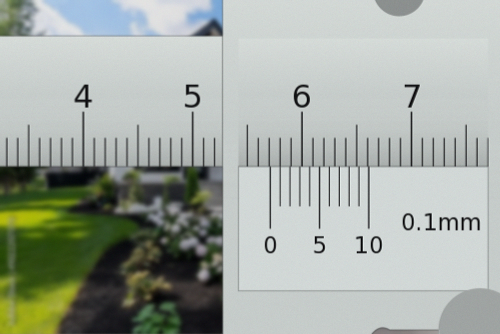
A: mm 57.1
